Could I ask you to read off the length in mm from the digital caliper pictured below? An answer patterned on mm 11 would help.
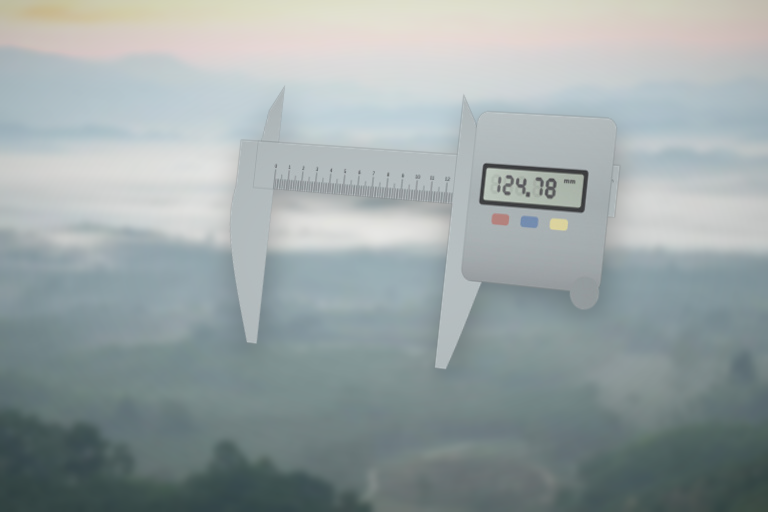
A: mm 124.78
